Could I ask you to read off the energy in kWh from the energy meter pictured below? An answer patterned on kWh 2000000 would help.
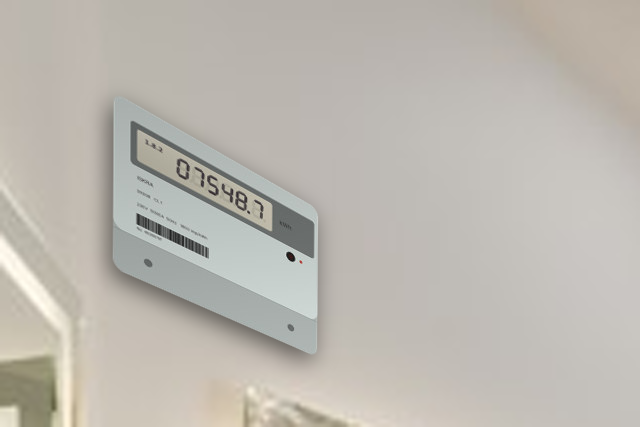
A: kWh 7548.7
